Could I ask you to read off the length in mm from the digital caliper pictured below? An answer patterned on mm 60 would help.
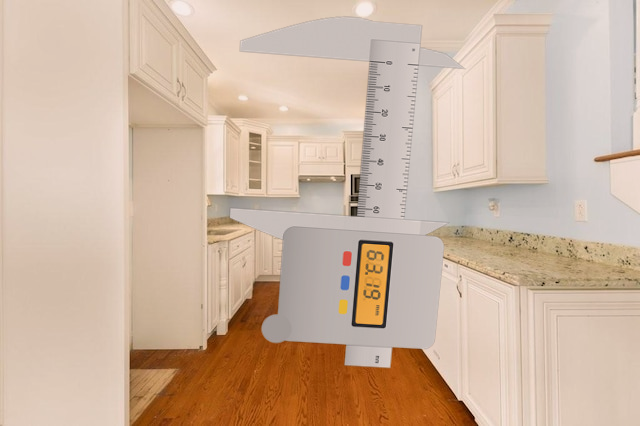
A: mm 63.19
